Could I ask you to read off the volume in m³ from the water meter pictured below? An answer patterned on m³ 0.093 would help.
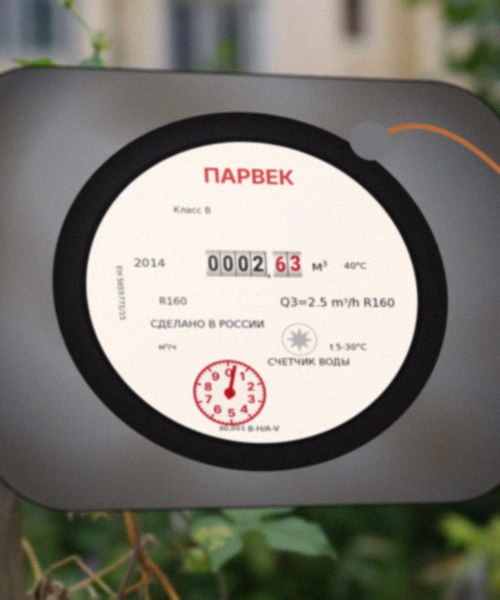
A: m³ 2.630
